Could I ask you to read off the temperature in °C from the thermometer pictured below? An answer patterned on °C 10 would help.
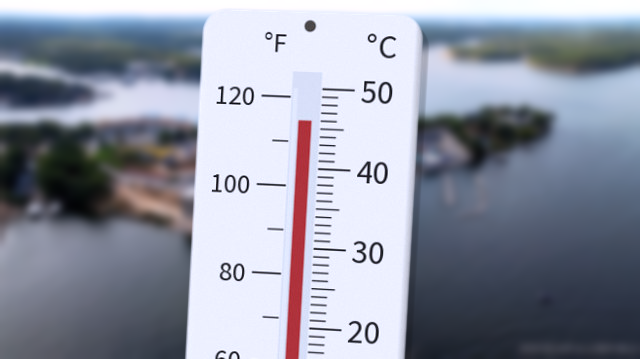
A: °C 46
